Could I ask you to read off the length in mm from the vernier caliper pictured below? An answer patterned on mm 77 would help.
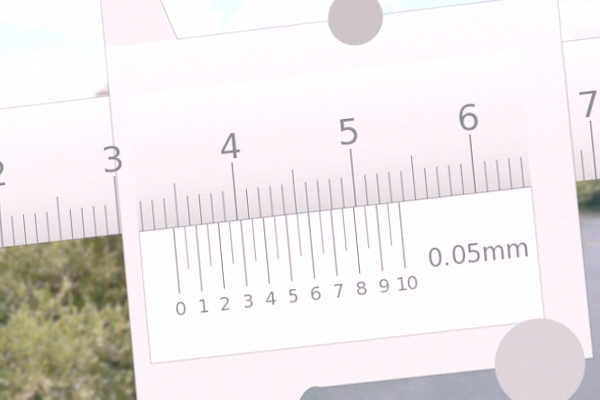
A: mm 34.6
